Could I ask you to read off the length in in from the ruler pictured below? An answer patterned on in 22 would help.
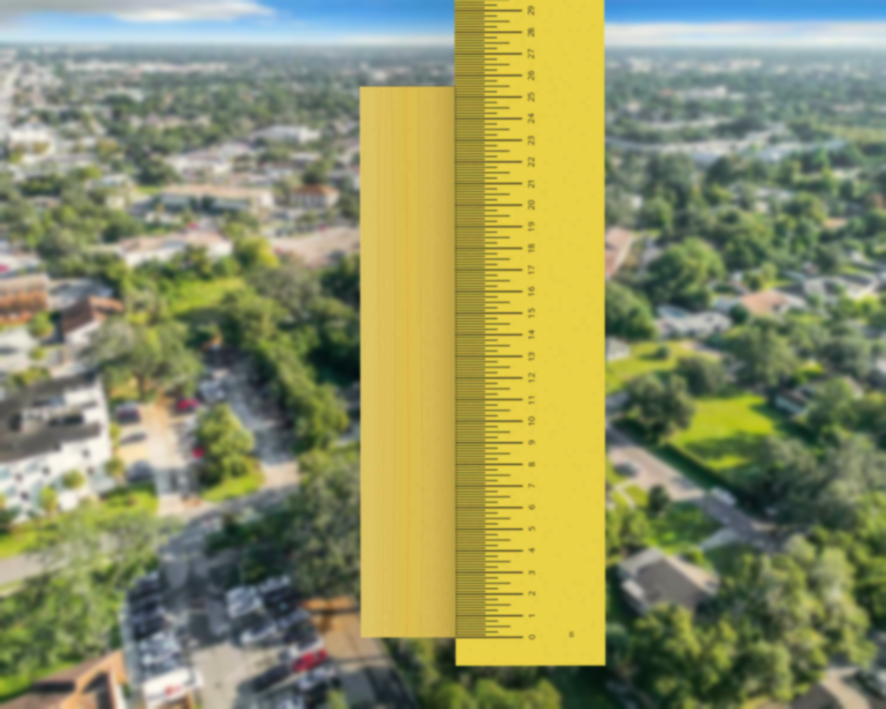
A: in 25.5
